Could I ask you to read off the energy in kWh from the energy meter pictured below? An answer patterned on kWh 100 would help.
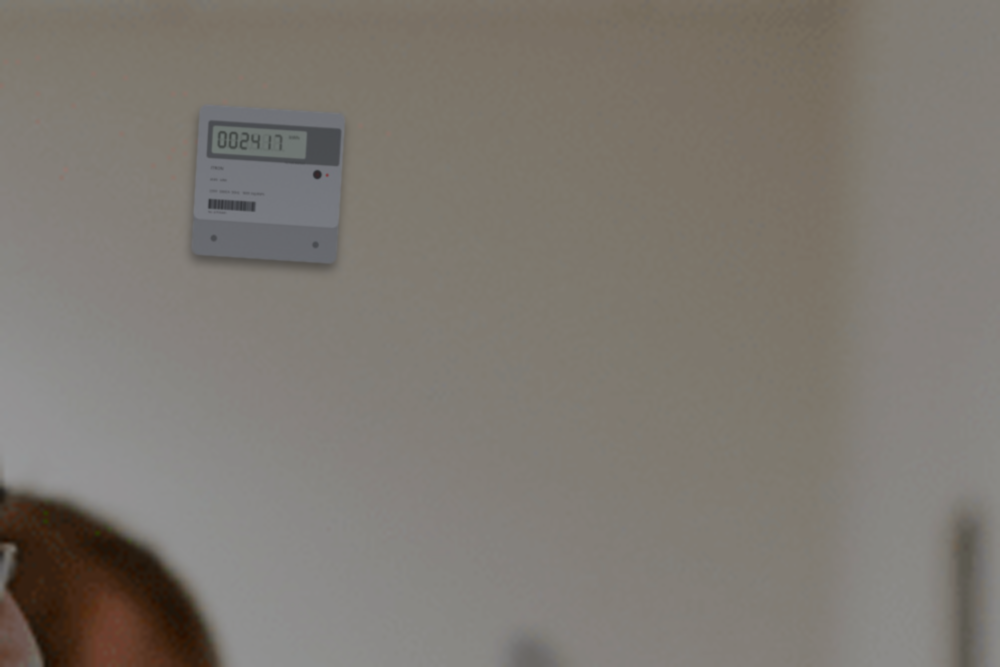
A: kWh 2417
